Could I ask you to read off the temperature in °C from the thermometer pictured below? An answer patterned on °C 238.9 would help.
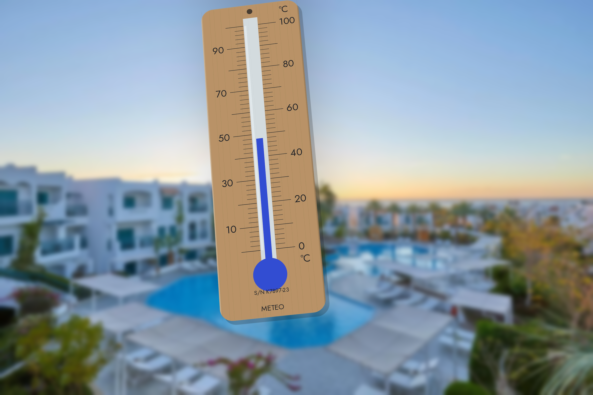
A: °C 48
